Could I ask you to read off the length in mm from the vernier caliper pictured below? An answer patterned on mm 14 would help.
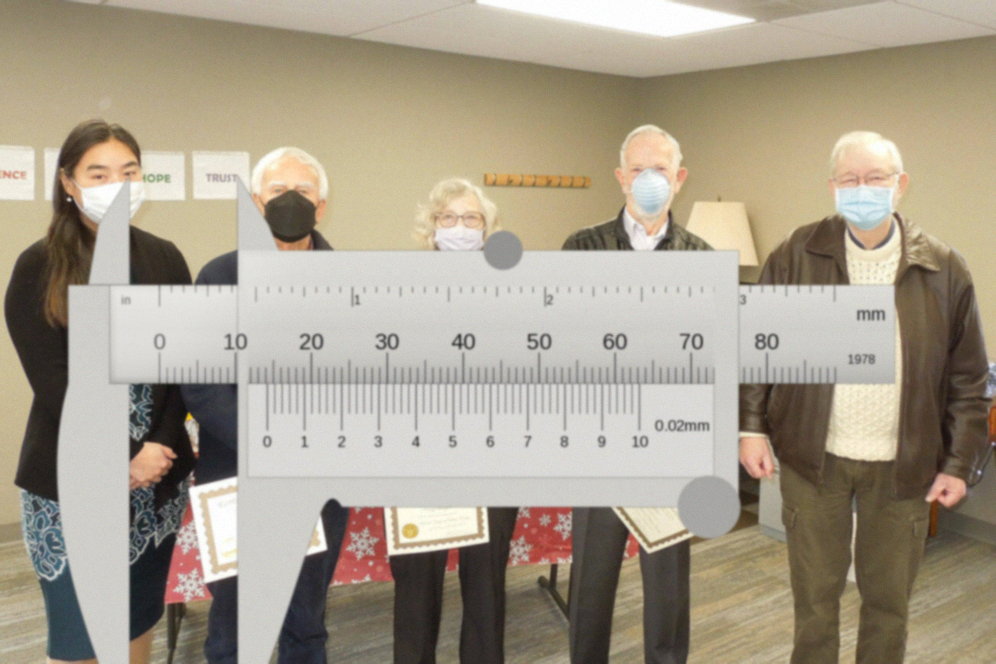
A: mm 14.2
